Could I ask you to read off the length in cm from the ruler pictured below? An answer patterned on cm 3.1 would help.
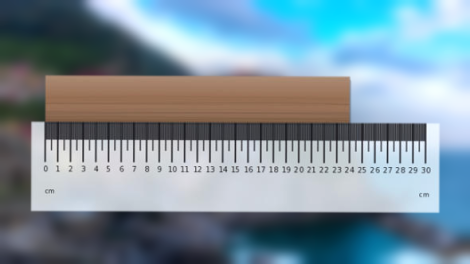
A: cm 24
